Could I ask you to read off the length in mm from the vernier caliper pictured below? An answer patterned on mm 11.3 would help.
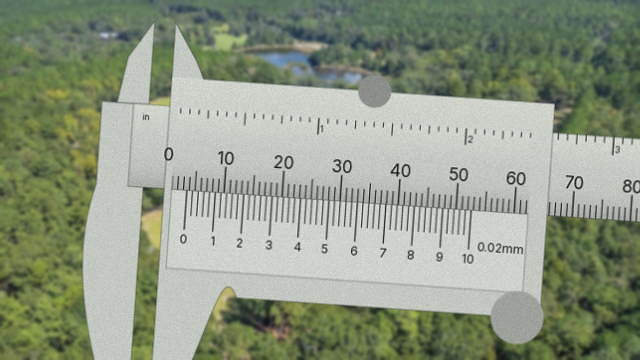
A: mm 3.6
